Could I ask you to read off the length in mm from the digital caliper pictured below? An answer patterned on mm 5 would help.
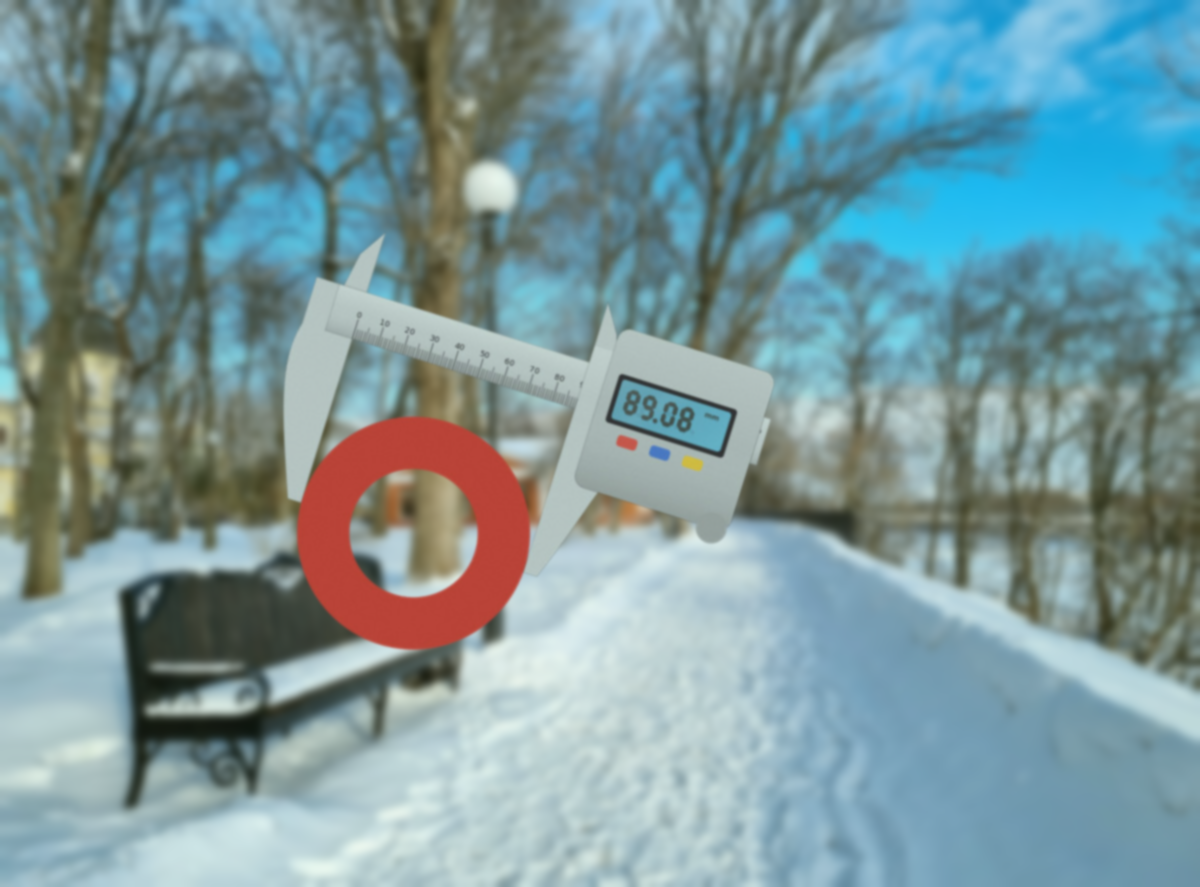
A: mm 89.08
